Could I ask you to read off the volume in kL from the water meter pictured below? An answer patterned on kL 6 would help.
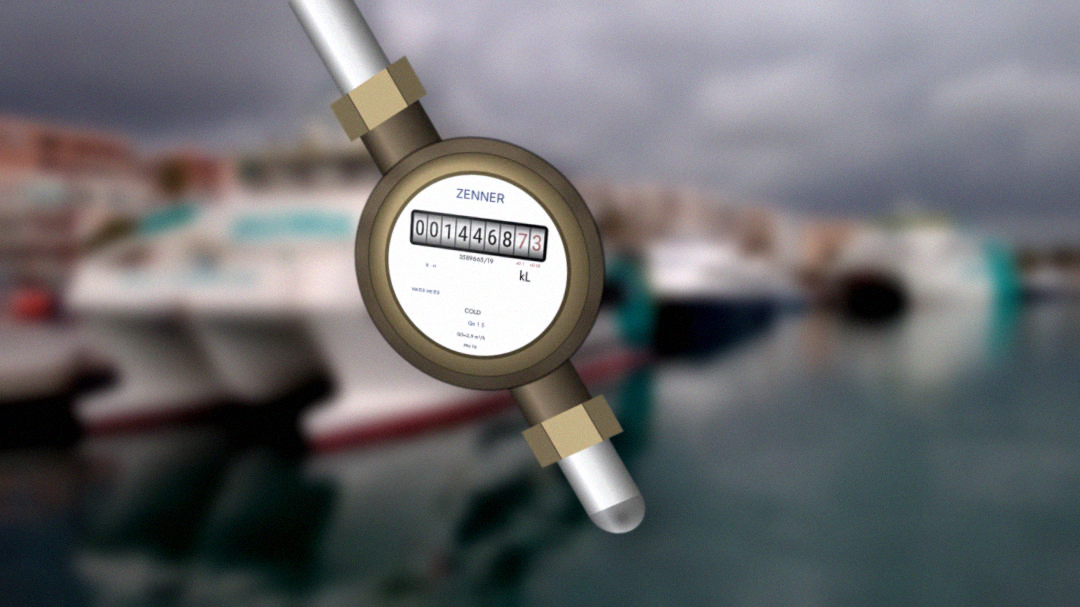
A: kL 14468.73
